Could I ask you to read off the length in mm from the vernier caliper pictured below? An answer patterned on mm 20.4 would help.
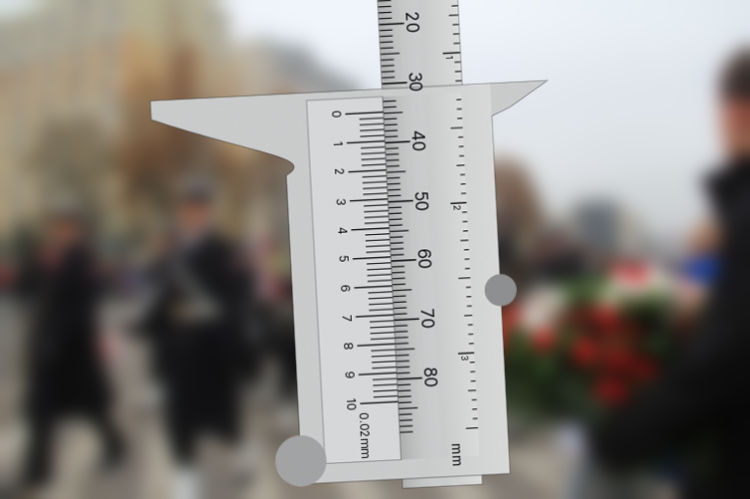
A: mm 34.8
